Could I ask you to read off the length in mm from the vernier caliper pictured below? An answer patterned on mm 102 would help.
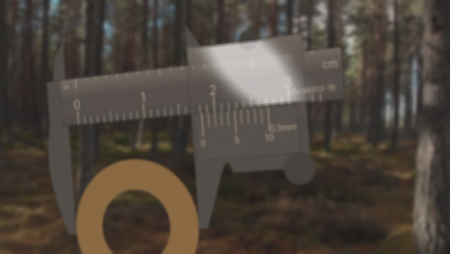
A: mm 18.2
